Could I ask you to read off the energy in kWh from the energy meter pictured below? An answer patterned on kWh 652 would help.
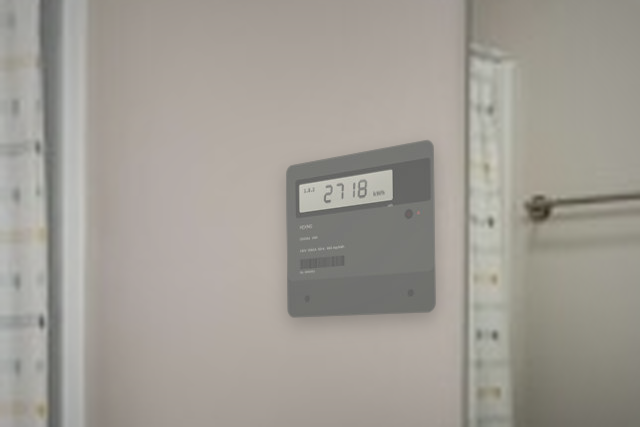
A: kWh 2718
